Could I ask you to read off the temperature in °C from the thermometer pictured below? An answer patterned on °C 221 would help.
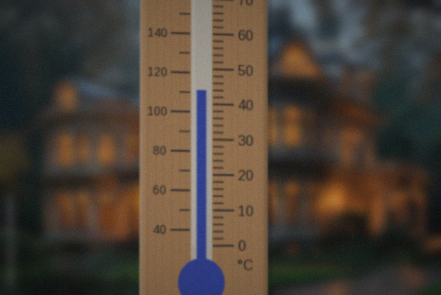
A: °C 44
